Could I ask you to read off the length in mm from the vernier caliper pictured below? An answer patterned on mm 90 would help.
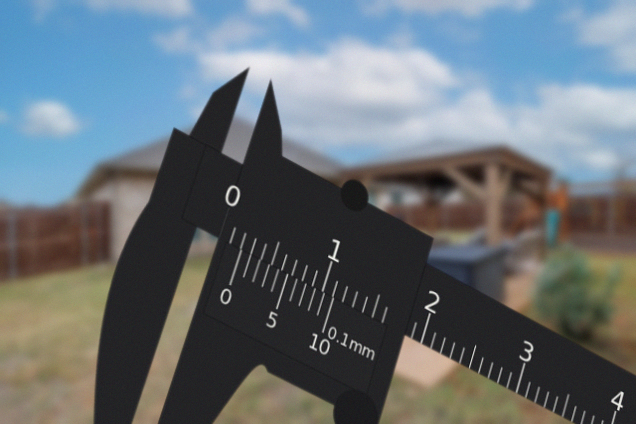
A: mm 2.1
